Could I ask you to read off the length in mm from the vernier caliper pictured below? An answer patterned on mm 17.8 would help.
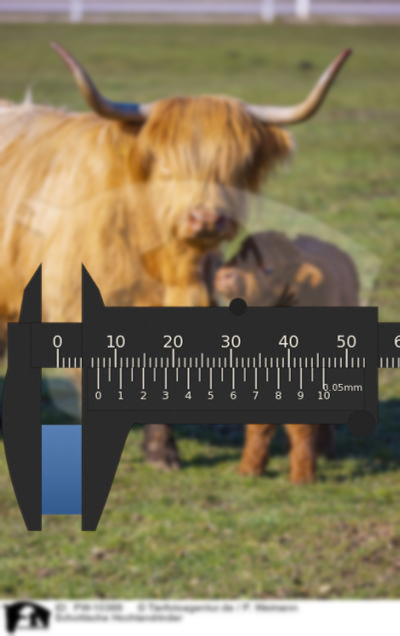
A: mm 7.0
